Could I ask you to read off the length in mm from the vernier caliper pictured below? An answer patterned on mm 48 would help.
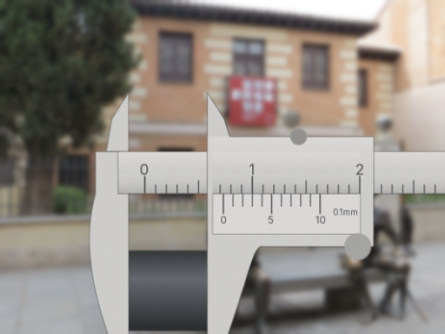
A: mm 7.3
